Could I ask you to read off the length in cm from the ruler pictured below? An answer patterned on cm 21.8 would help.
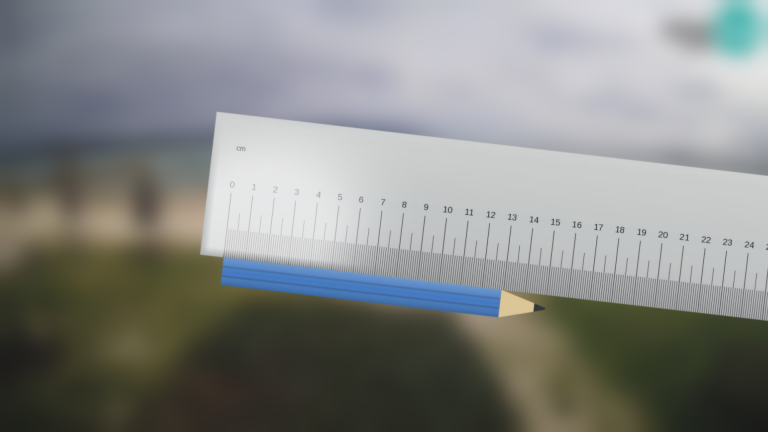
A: cm 15
